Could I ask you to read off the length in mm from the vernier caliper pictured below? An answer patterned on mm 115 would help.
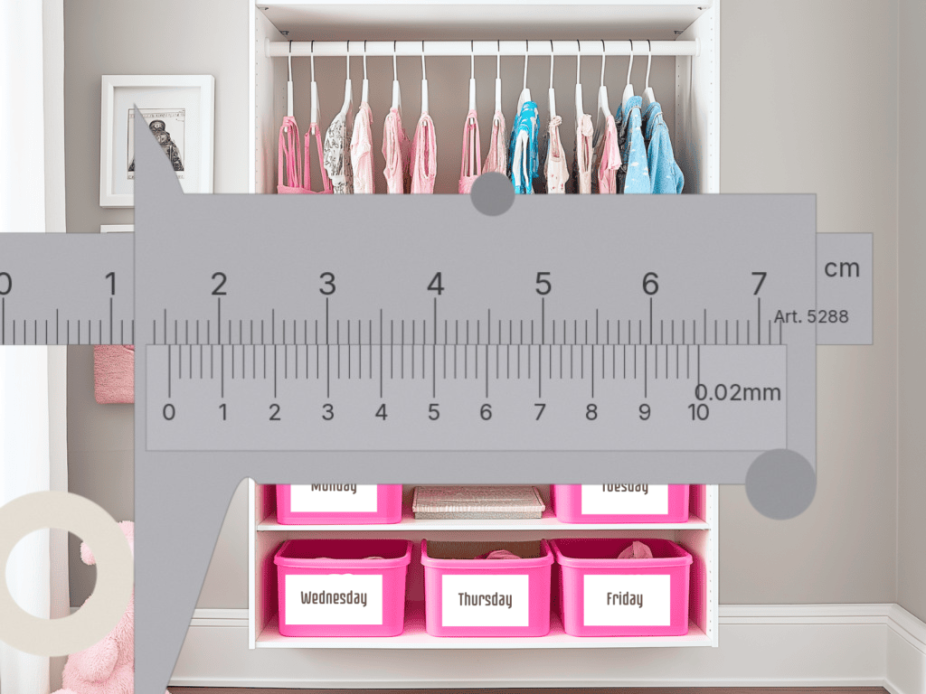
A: mm 15.4
